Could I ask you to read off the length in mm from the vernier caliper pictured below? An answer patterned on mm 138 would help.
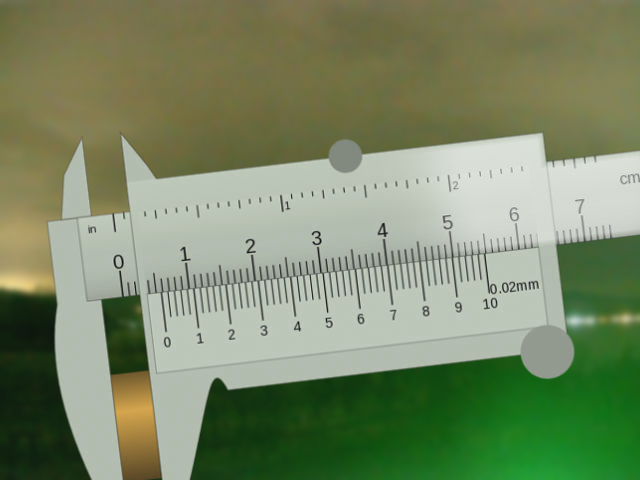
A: mm 5.8
